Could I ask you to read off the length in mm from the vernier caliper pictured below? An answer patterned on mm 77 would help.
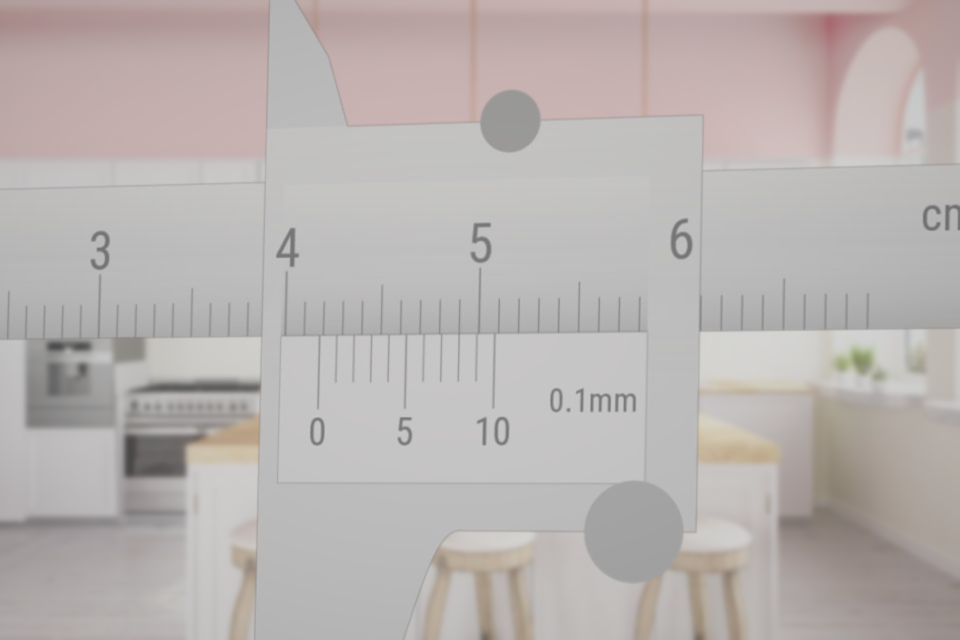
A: mm 41.8
